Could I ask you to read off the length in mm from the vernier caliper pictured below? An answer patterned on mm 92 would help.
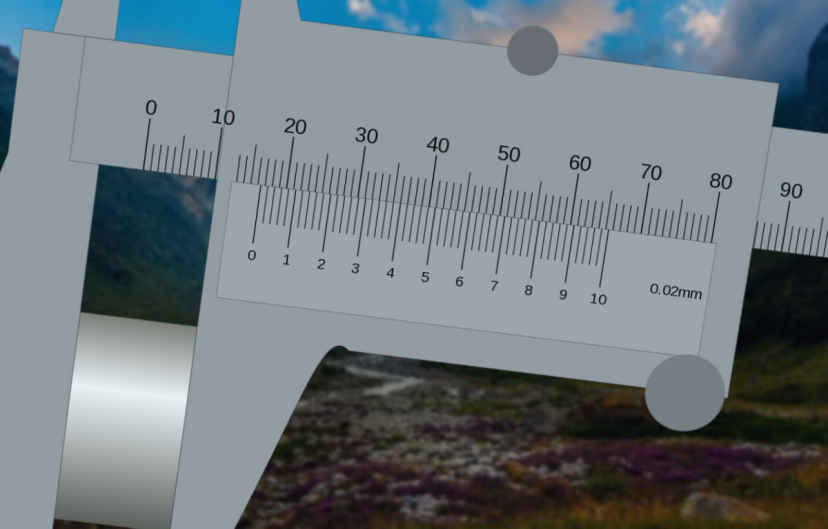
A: mm 16.4
